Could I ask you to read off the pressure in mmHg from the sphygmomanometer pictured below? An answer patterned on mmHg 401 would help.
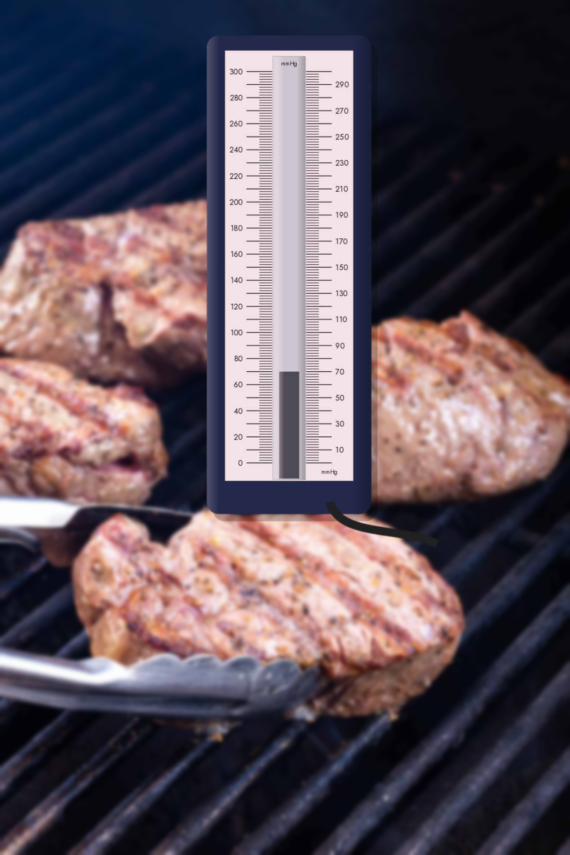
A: mmHg 70
